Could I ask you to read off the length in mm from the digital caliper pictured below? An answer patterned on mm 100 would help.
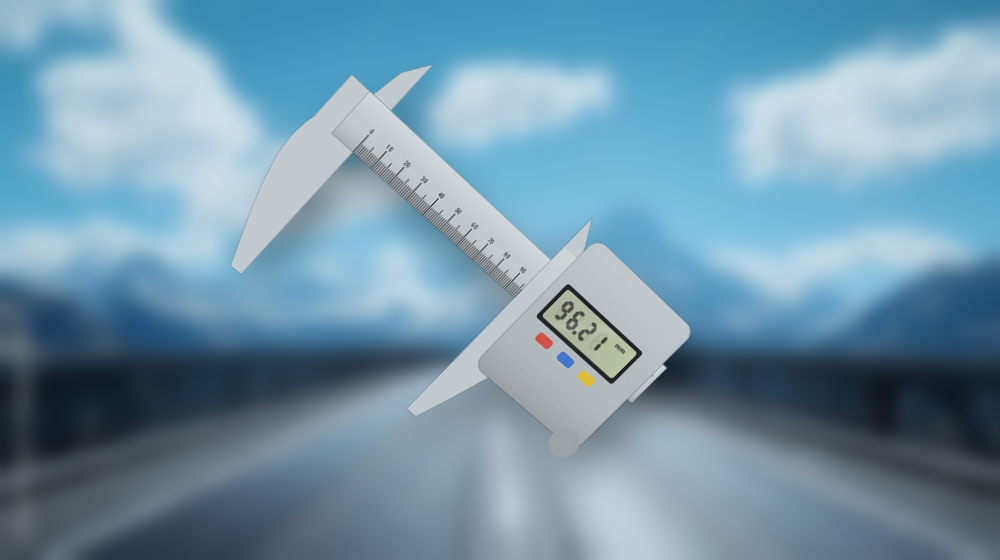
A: mm 96.21
